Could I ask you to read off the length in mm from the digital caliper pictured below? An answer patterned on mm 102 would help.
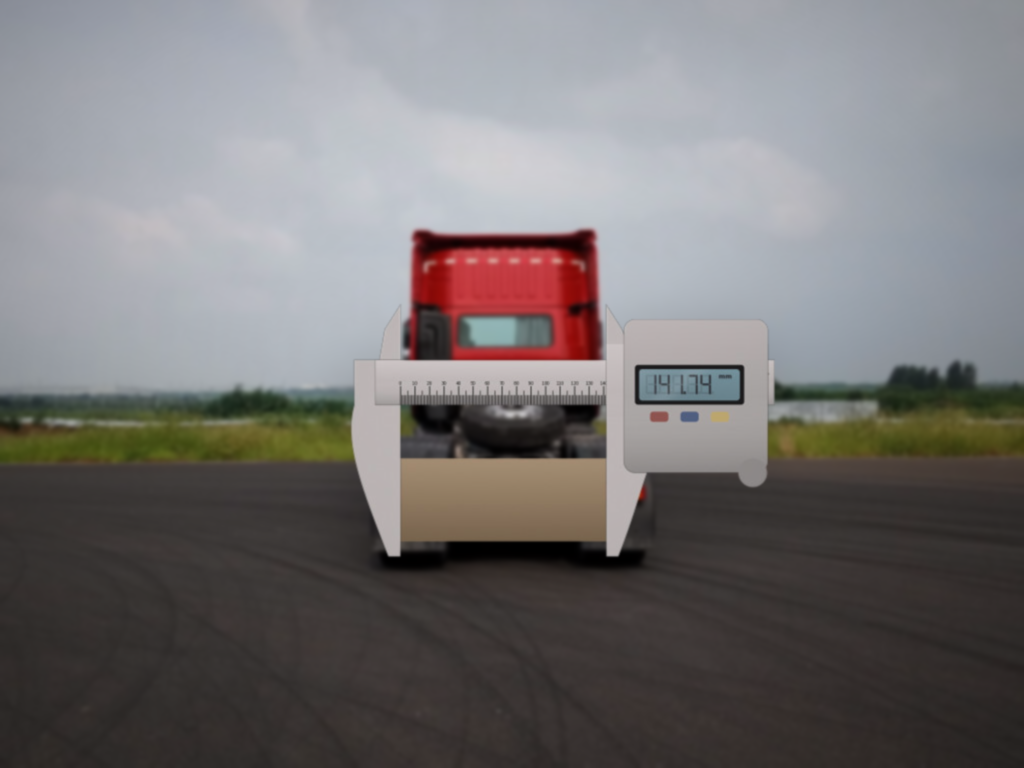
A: mm 141.74
